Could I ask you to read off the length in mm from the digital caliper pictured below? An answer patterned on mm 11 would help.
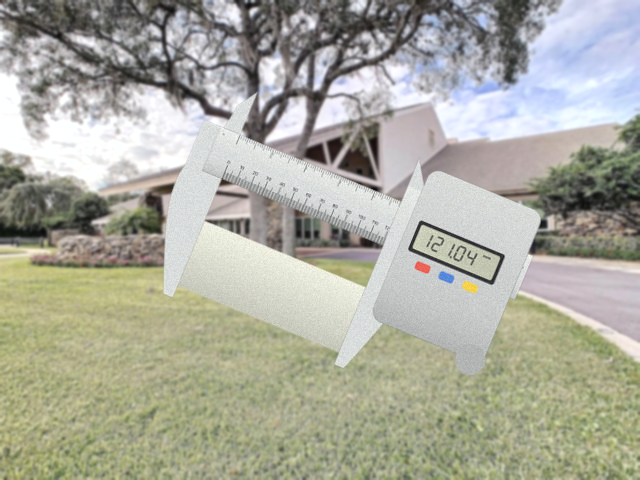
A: mm 121.04
